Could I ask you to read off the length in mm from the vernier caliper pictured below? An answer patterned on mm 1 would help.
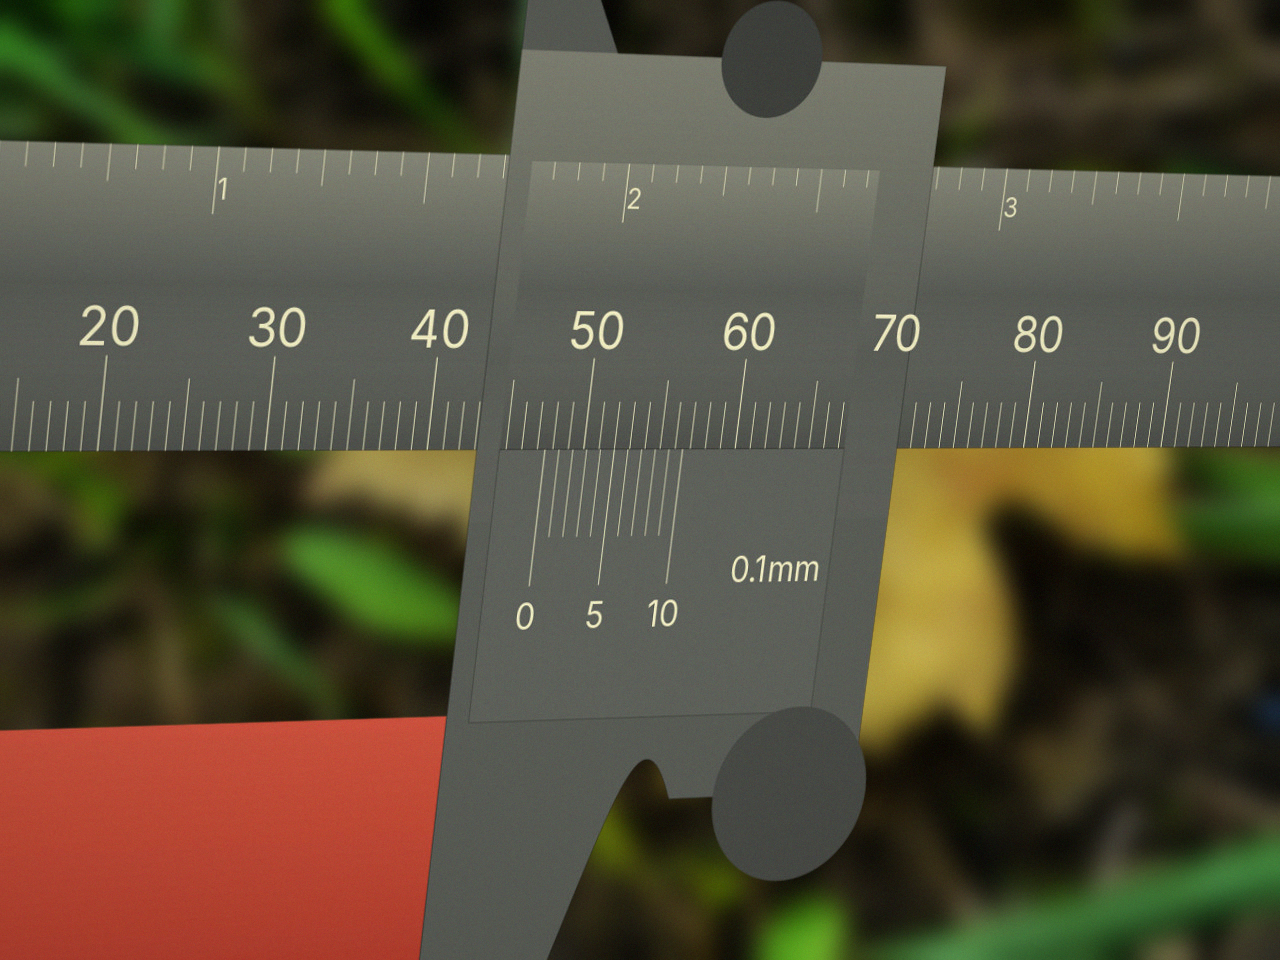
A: mm 47.5
